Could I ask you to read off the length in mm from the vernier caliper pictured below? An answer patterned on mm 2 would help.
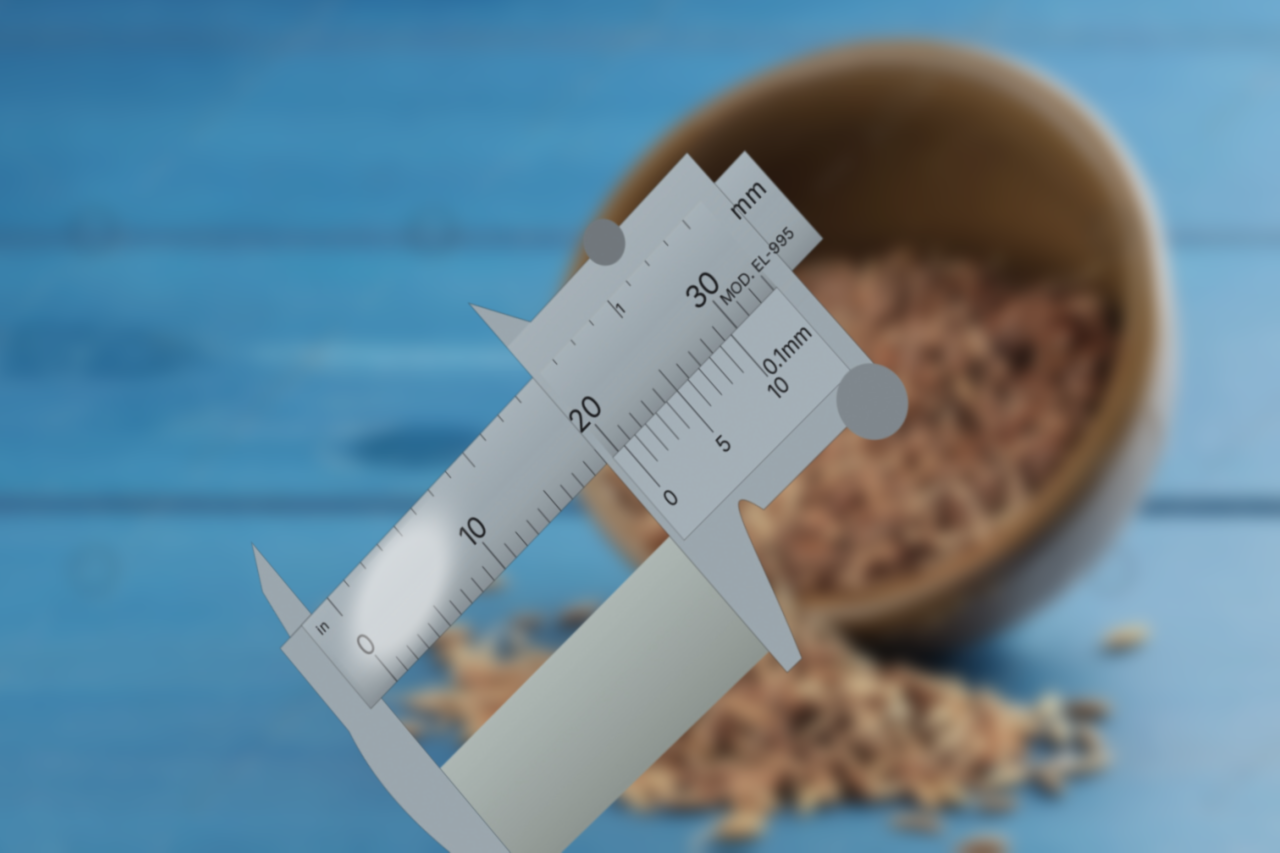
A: mm 20.5
